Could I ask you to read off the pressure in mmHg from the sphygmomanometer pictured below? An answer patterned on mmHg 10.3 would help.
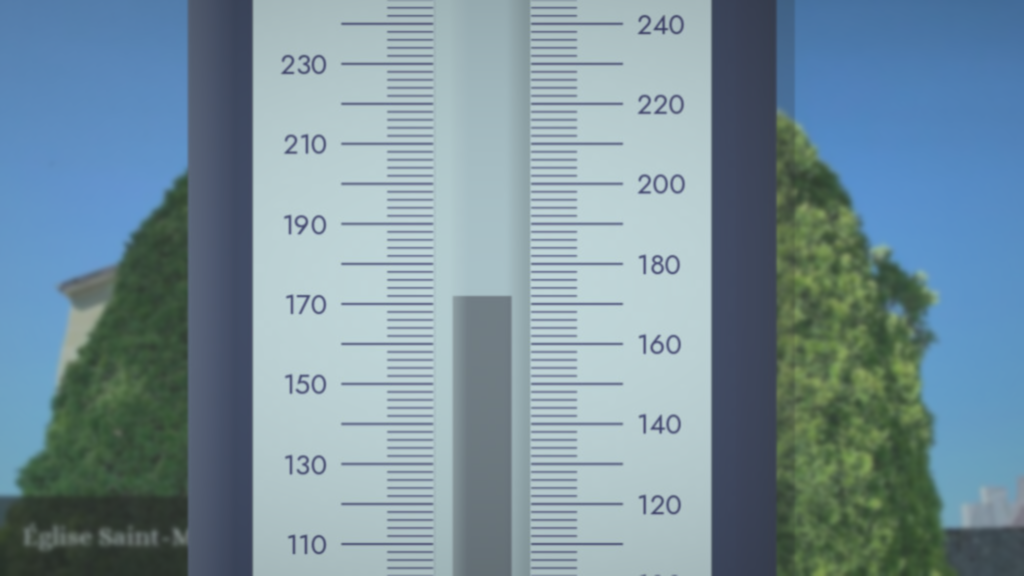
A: mmHg 172
